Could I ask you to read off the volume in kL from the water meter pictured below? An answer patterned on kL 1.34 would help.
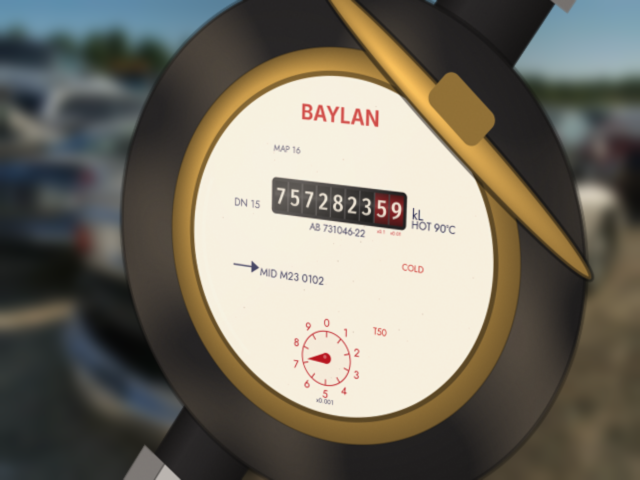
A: kL 7572823.597
